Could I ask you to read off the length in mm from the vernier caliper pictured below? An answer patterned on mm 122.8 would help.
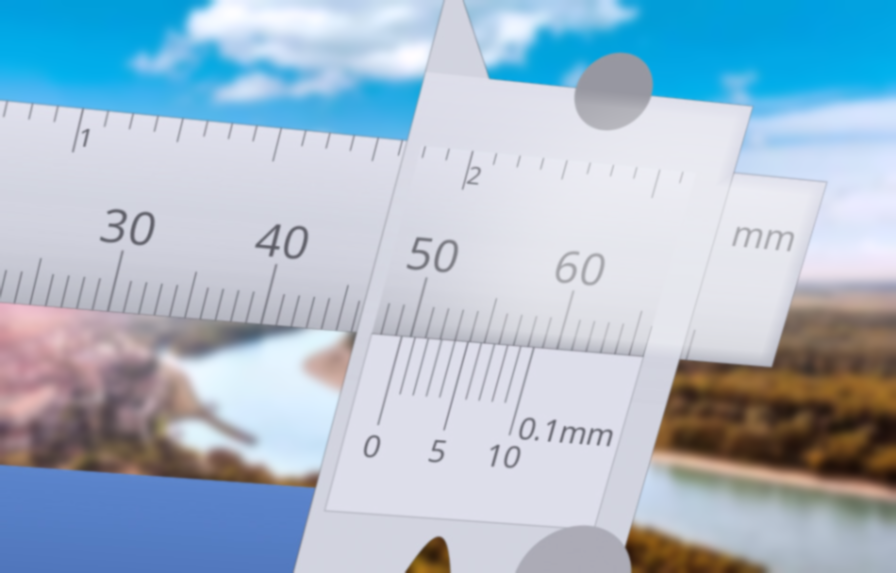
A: mm 49.4
